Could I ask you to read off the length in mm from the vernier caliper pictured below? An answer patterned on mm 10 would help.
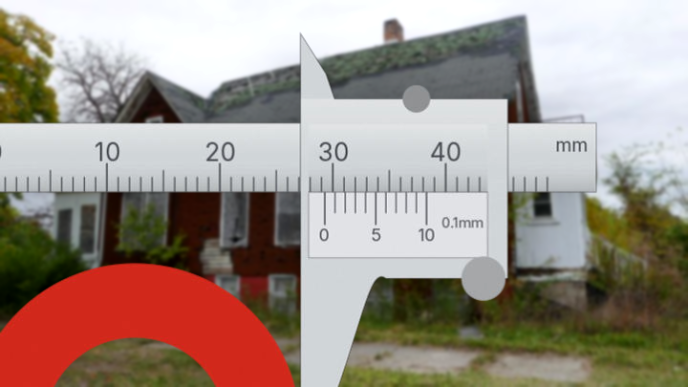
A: mm 29.3
